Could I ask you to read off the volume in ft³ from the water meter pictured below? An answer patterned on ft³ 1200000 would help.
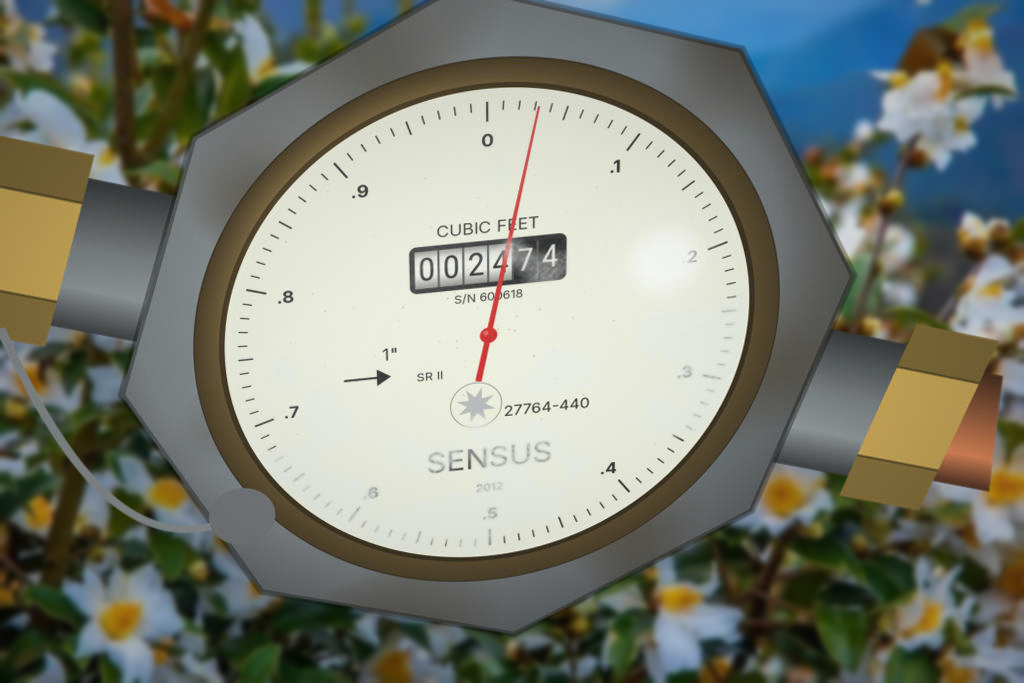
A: ft³ 2474.03
